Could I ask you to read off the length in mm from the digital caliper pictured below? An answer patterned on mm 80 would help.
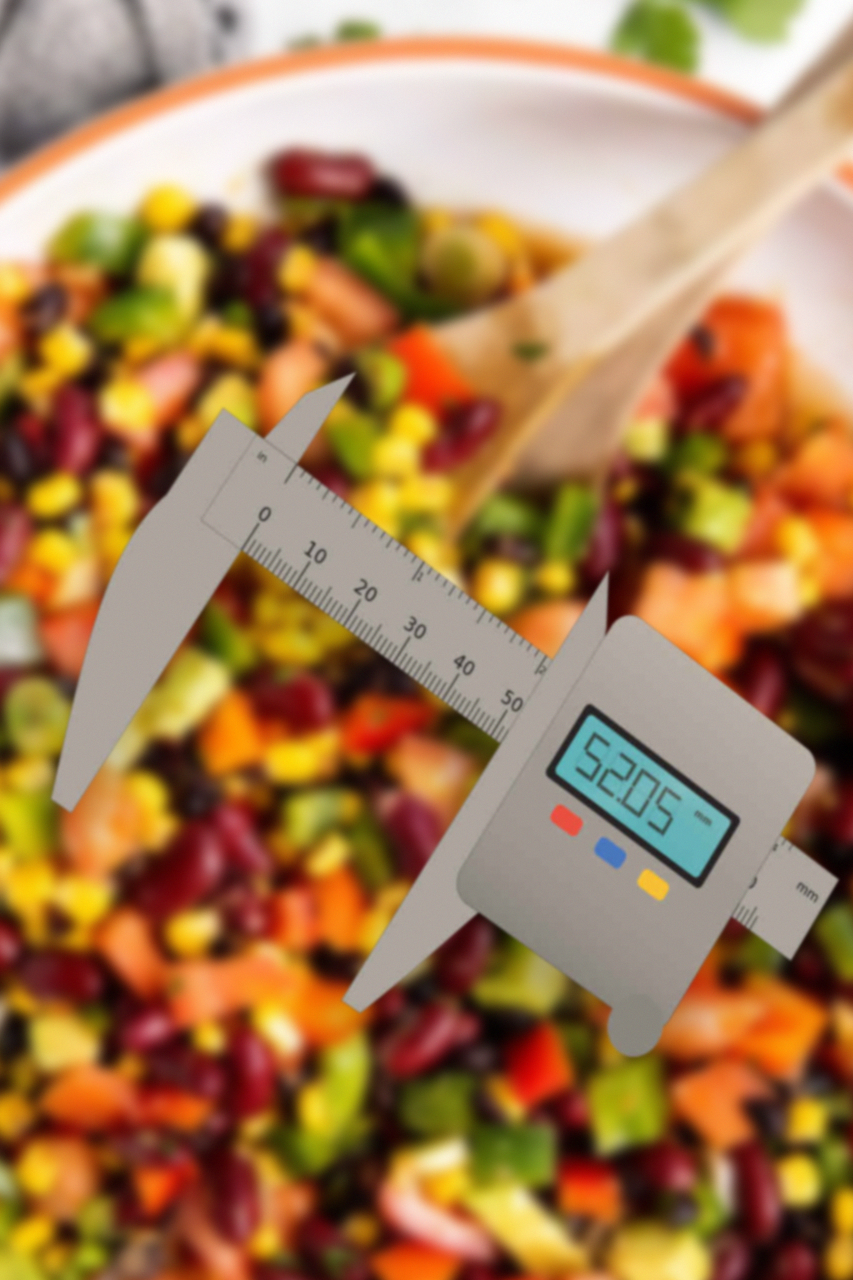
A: mm 52.05
